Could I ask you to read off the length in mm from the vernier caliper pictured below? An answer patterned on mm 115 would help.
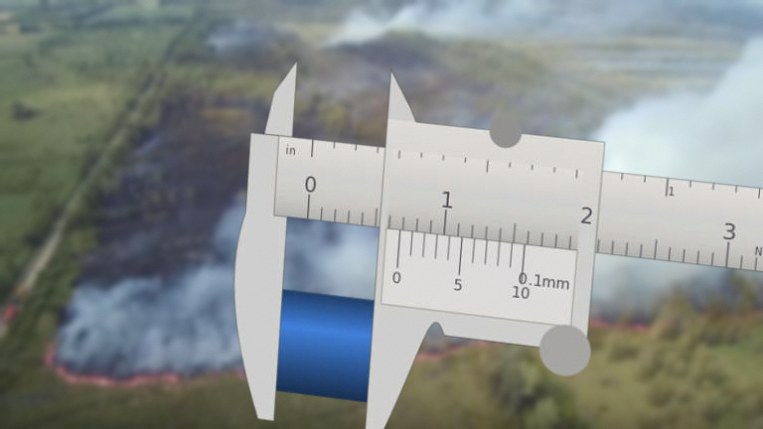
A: mm 6.8
